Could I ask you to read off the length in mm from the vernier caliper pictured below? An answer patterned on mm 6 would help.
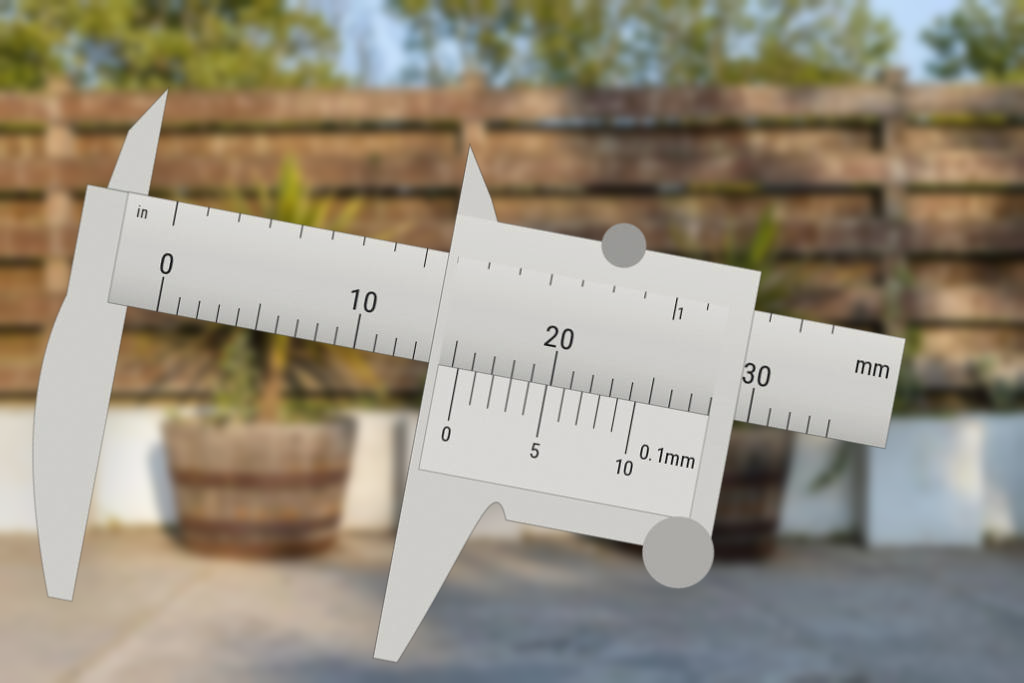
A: mm 15.3
